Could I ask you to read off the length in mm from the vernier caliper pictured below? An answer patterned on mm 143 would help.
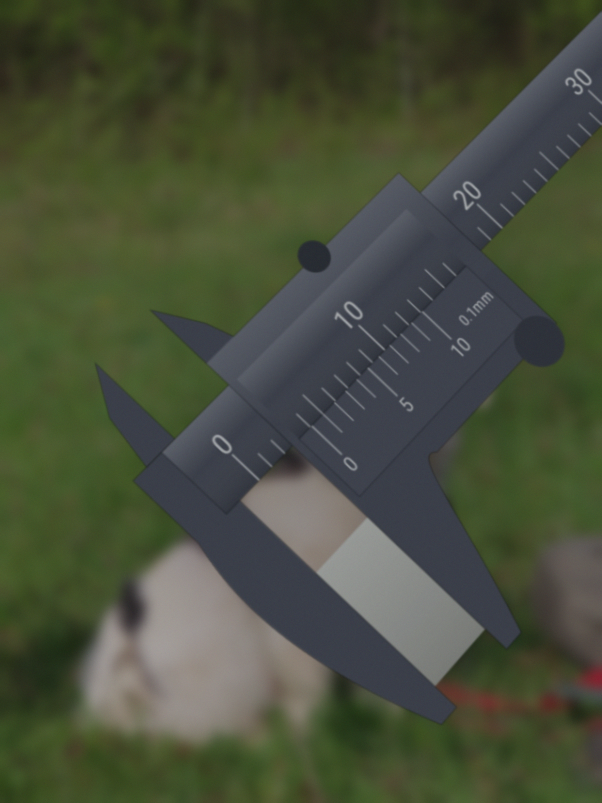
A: mm 4.1
